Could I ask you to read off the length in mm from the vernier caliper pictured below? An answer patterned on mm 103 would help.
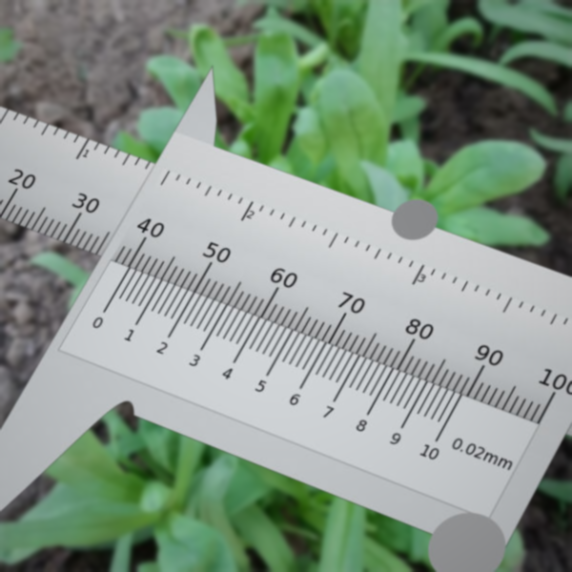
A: mm 40.2
